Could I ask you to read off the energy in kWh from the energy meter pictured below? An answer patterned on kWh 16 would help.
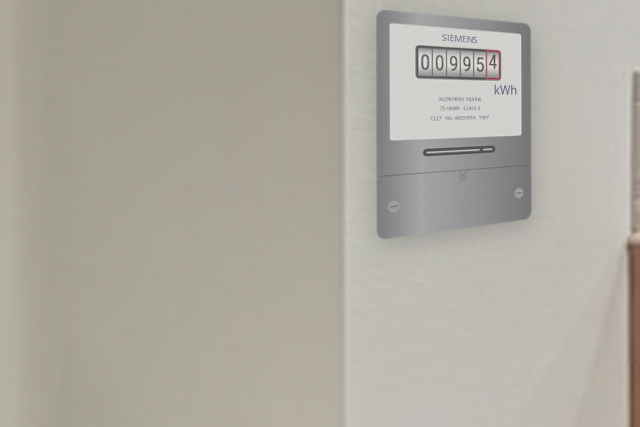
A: kWh 995.4
